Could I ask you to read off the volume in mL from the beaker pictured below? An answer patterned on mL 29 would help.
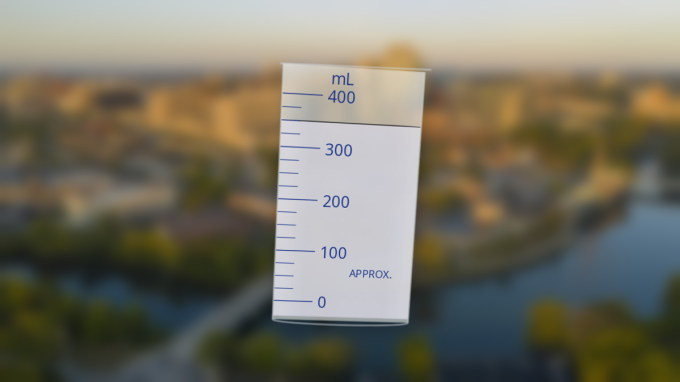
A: mL 350
